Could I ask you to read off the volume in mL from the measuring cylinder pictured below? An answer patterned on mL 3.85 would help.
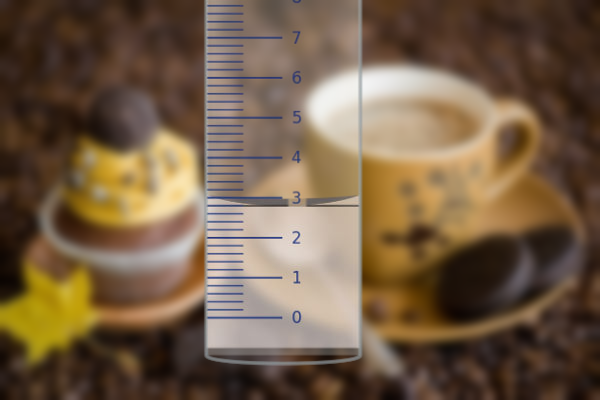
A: mL 2.8
